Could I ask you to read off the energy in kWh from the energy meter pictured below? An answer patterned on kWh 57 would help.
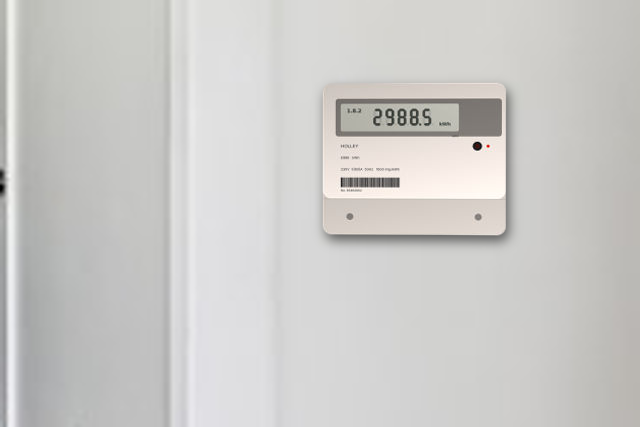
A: kWh 2988.5
